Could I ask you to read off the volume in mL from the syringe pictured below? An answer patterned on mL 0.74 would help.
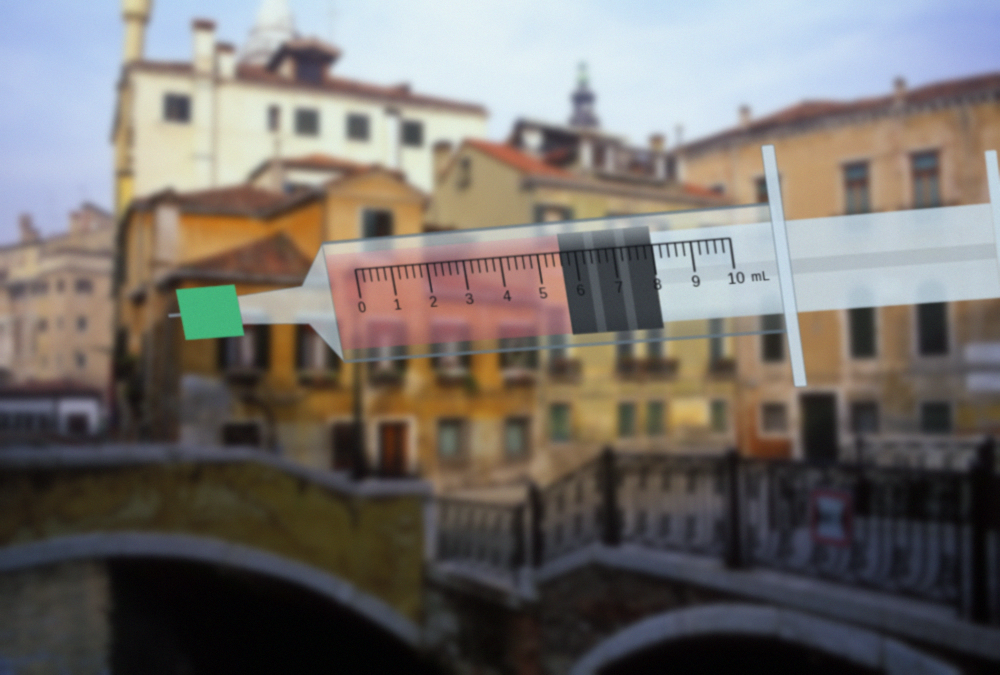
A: mL 5.6
